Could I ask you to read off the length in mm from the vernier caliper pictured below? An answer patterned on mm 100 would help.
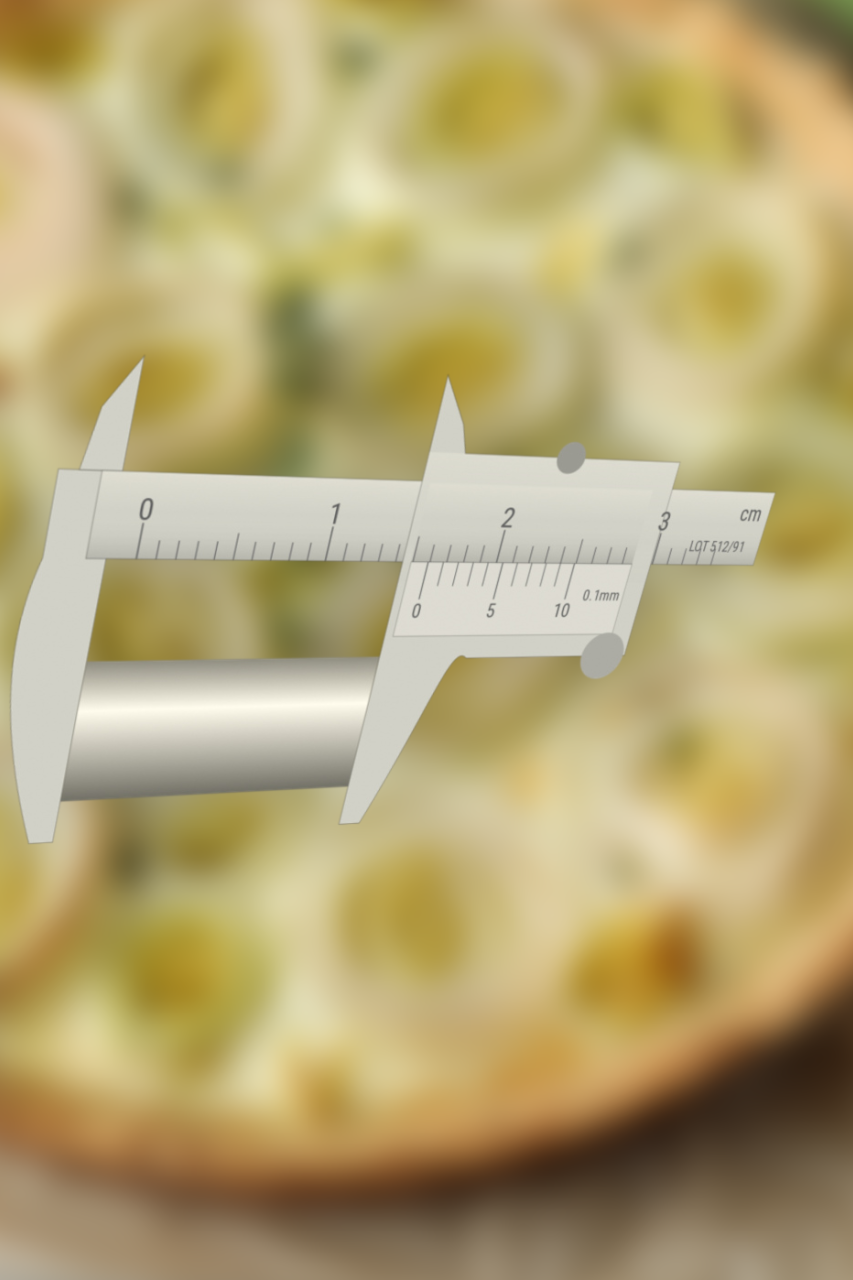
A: mm 15.9
